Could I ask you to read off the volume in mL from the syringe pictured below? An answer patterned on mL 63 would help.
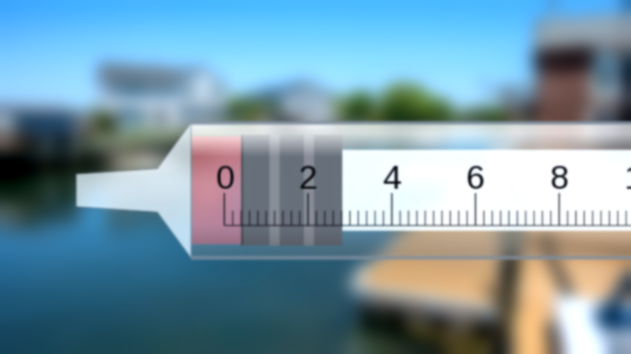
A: mL 0.4
